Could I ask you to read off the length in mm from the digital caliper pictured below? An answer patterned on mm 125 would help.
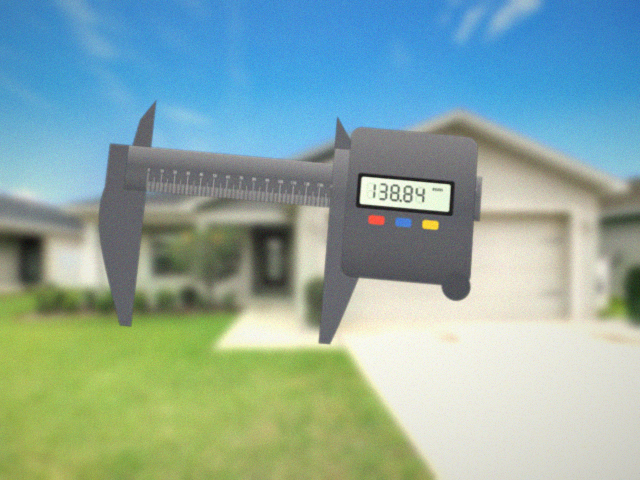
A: mm 138.84
